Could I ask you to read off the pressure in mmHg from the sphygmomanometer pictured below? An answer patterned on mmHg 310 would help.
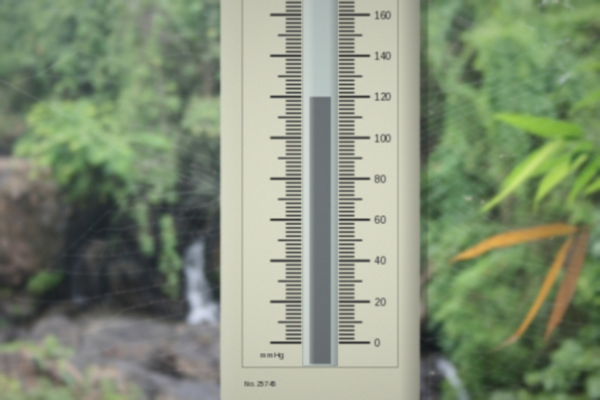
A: mmHg 120
